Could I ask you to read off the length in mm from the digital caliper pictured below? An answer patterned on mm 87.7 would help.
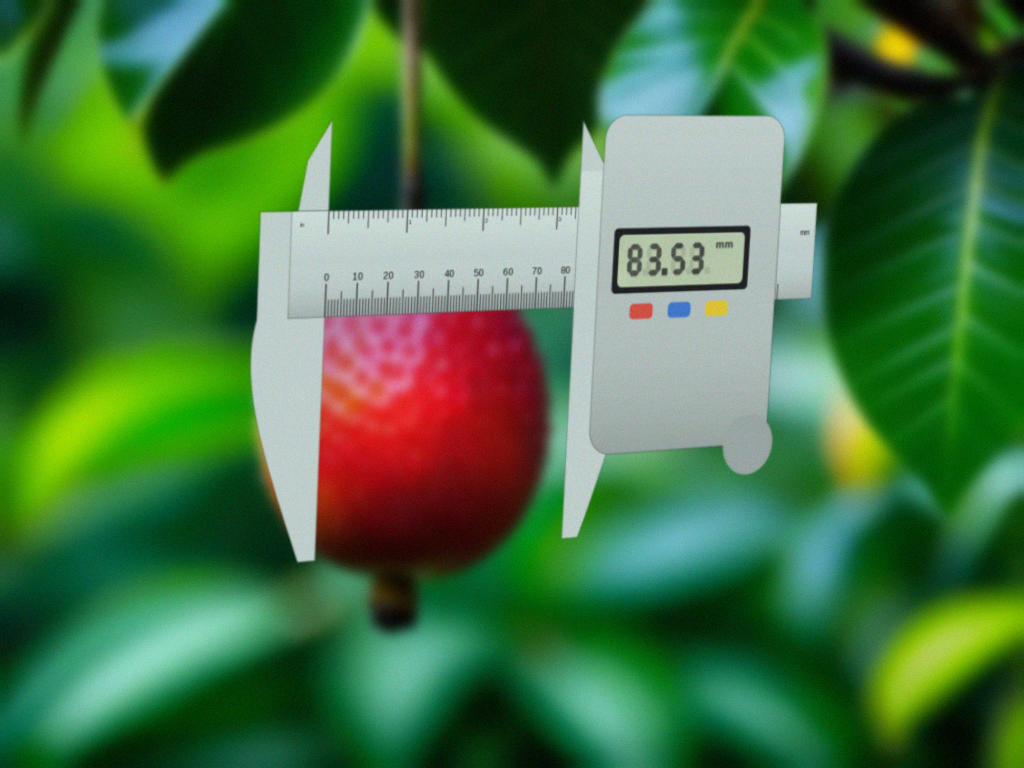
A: mm 83.53
